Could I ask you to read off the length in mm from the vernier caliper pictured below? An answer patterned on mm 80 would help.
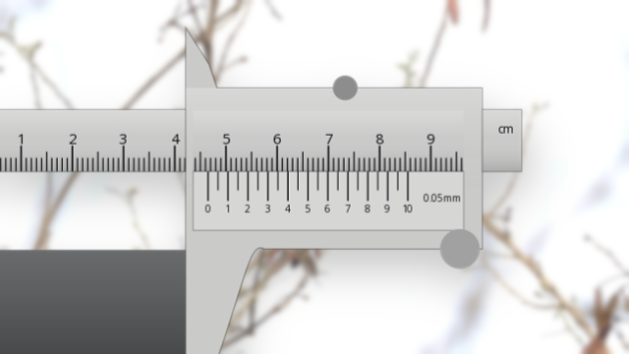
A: mm 46.5
